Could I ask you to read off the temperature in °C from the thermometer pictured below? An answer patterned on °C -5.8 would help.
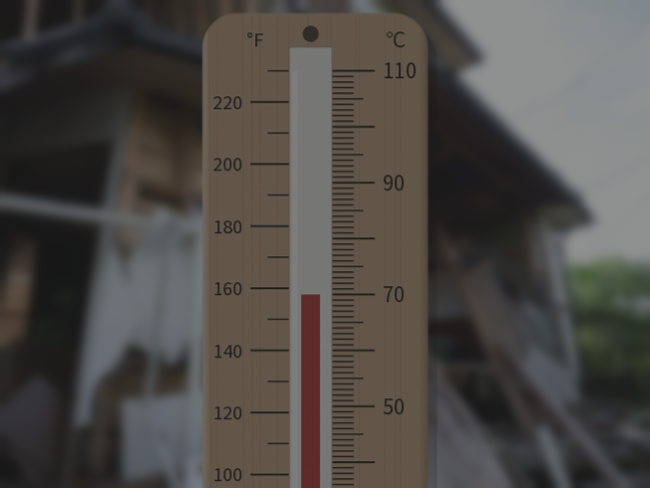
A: °C 70
